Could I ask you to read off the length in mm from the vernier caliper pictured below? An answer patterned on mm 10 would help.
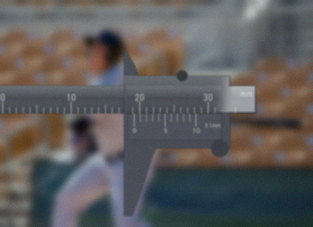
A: mm 19.2
